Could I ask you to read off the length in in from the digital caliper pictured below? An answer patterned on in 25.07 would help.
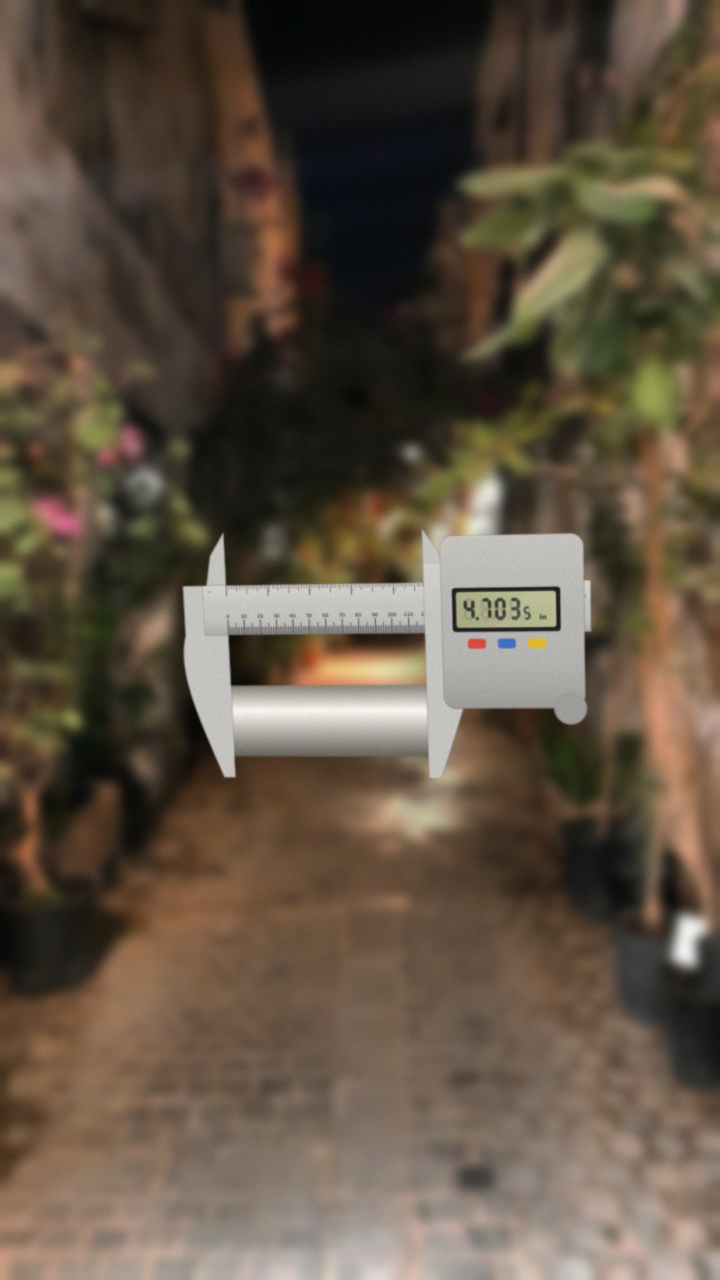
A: in 4.7035
